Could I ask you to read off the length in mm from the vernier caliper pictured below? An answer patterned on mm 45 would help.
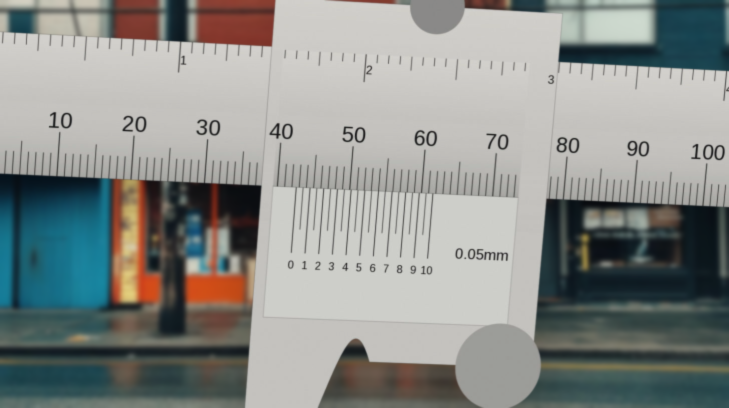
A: mm 42.6
